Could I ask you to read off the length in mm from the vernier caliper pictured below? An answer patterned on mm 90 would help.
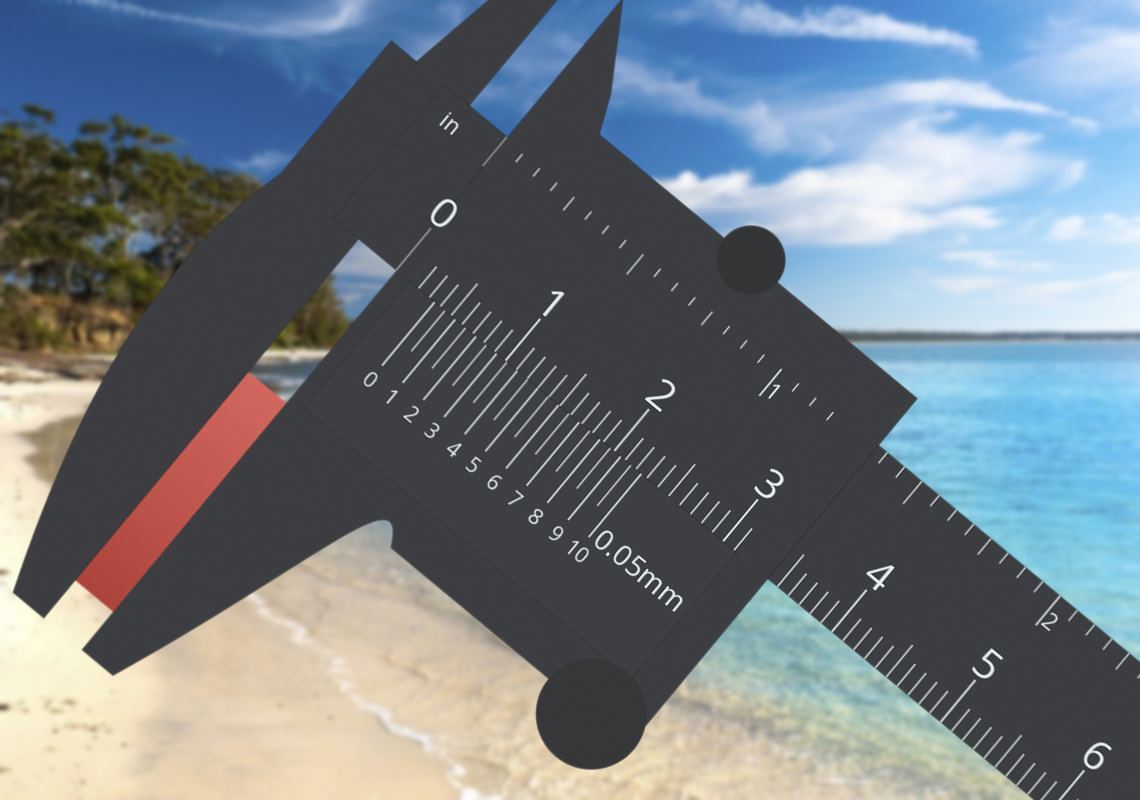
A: mm 3.5
